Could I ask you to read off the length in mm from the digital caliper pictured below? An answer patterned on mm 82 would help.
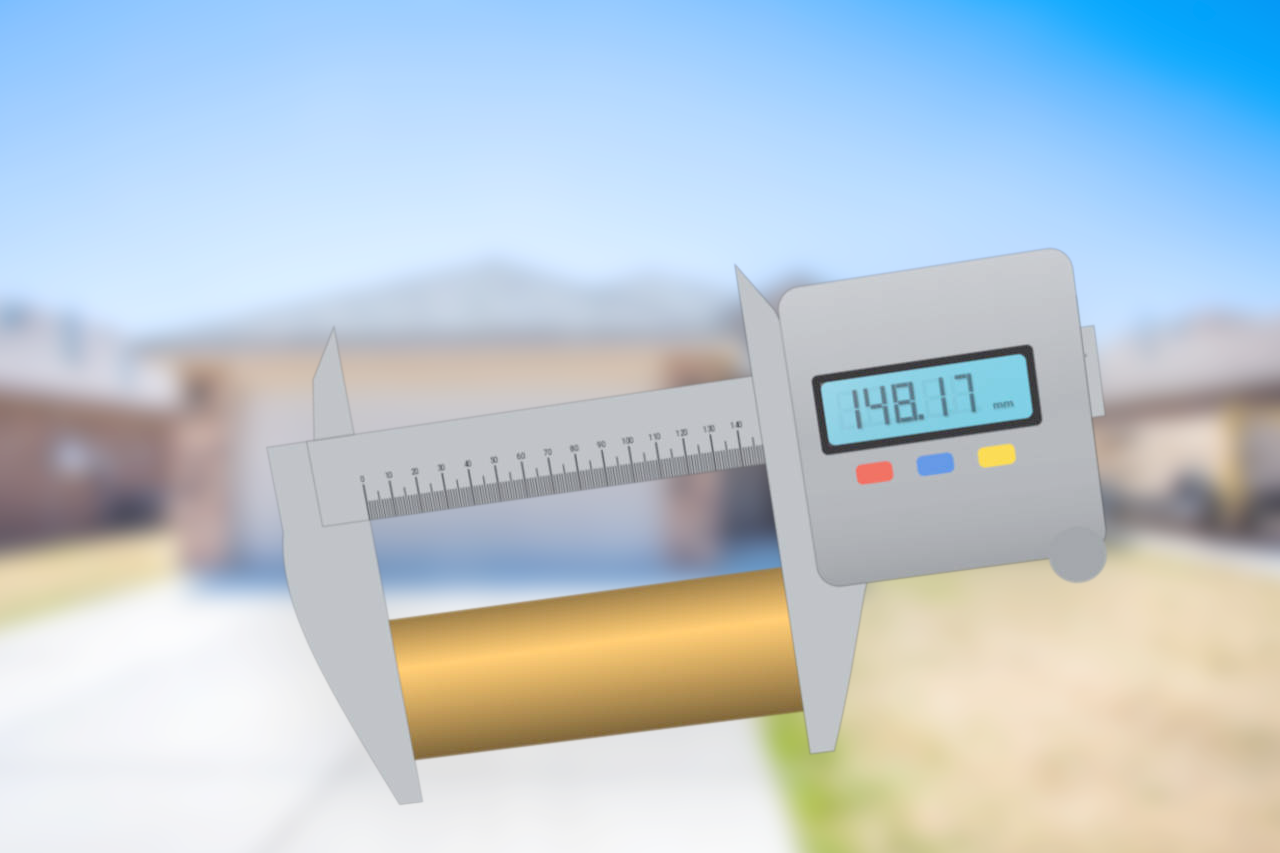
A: mm 148.17
